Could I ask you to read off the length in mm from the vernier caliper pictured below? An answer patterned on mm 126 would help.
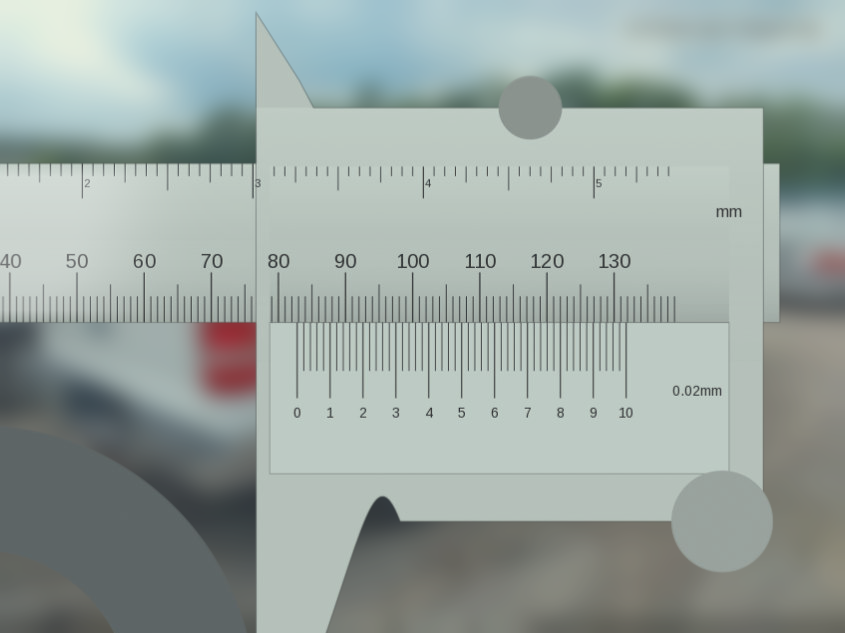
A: mm 82.8
